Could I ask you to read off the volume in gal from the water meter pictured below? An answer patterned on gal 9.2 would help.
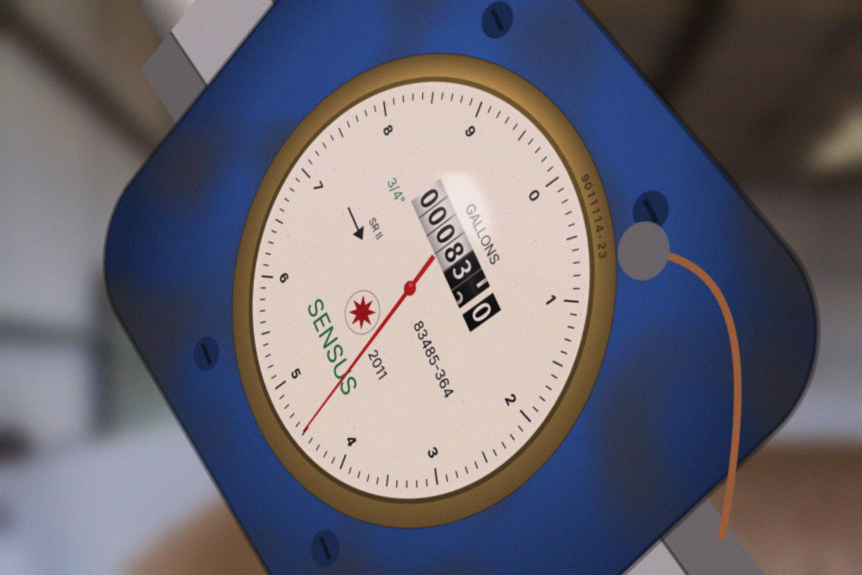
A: gal 8314.5
